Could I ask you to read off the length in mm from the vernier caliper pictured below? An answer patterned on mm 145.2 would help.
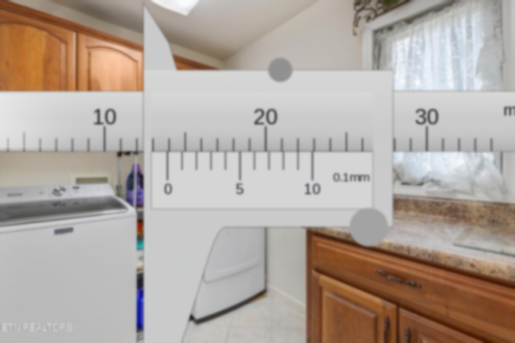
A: mm 13.9
